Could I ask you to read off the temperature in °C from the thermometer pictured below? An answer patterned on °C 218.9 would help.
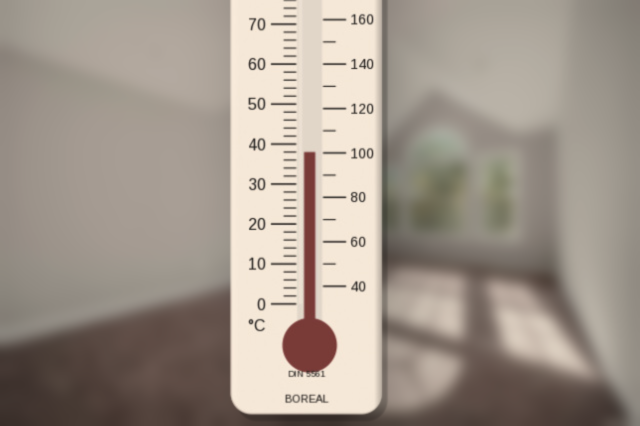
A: °C 38
